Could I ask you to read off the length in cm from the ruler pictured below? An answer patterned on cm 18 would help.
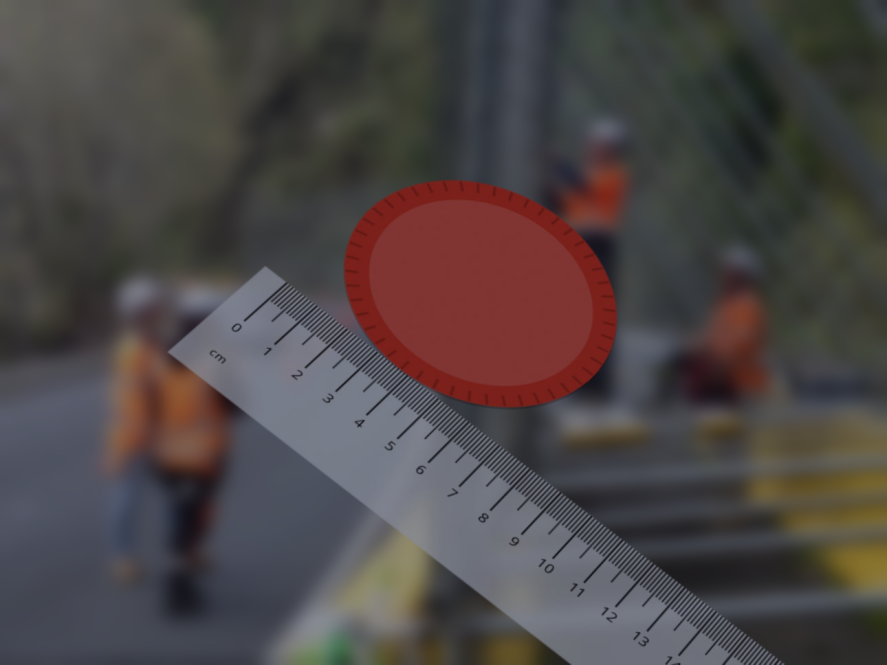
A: cm 7.5
